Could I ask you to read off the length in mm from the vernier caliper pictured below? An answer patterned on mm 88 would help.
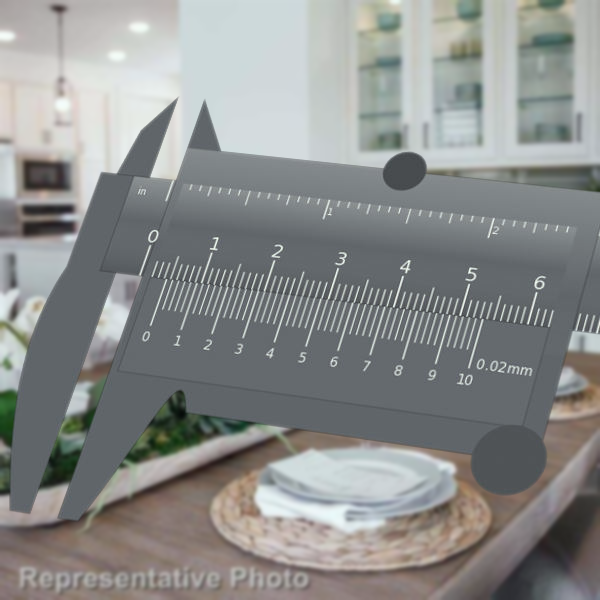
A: mm 4.4
